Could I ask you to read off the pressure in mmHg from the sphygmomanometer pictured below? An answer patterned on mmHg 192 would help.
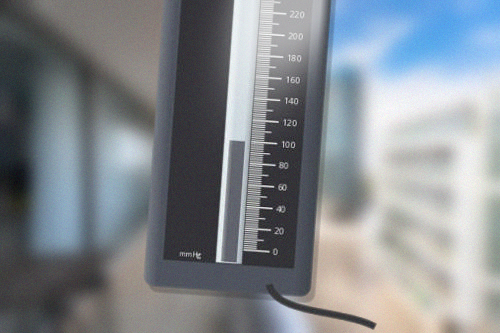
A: mmHg 100
